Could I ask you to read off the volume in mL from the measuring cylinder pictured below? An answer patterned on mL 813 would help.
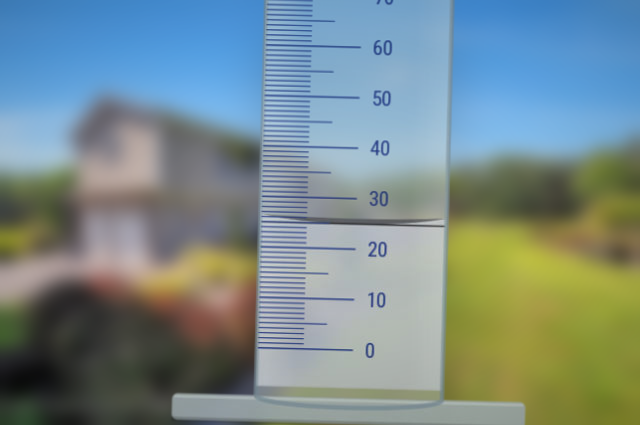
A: mL 25
